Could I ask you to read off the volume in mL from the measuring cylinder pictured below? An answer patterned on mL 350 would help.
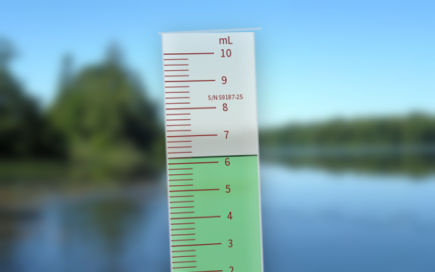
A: mL 6.2
